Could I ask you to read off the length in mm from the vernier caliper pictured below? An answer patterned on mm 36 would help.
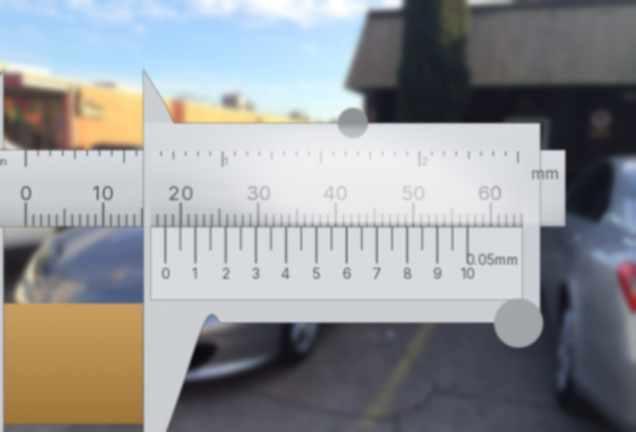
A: mm 18.0
